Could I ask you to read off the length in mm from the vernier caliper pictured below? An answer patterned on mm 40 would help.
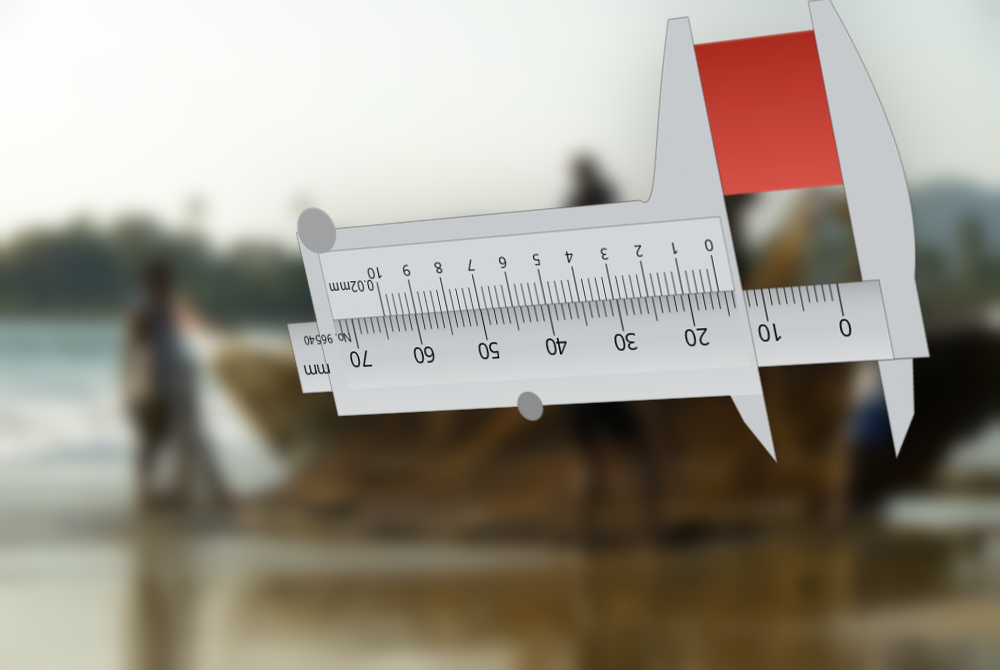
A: mm 15.8
